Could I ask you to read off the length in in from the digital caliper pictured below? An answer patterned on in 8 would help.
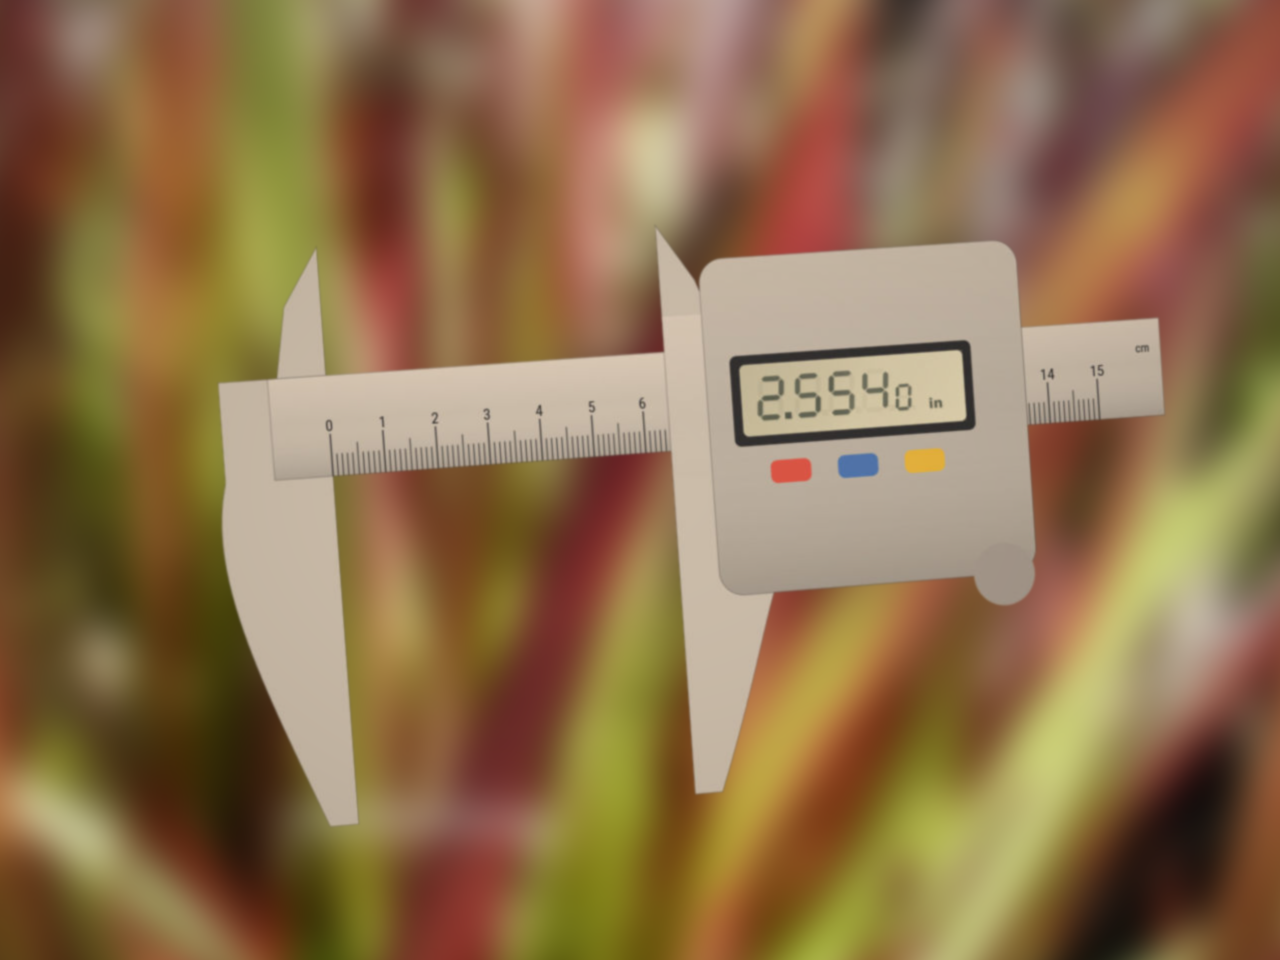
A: in 2.5540
